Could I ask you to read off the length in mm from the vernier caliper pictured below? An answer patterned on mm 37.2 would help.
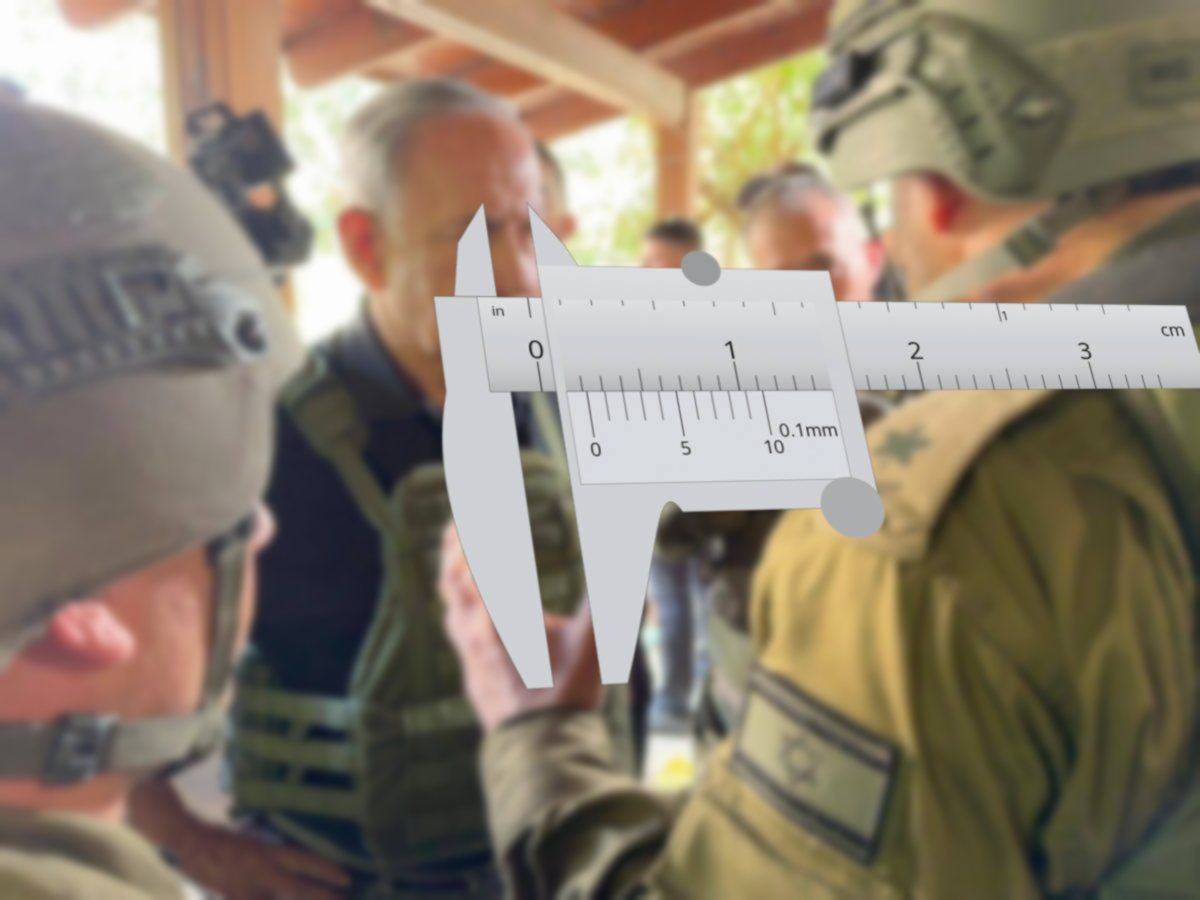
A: mm 2.2
